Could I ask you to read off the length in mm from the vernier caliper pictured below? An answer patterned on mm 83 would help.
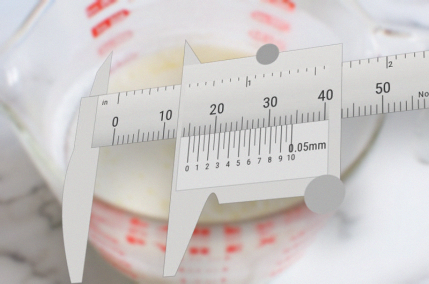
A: mm 15.2
